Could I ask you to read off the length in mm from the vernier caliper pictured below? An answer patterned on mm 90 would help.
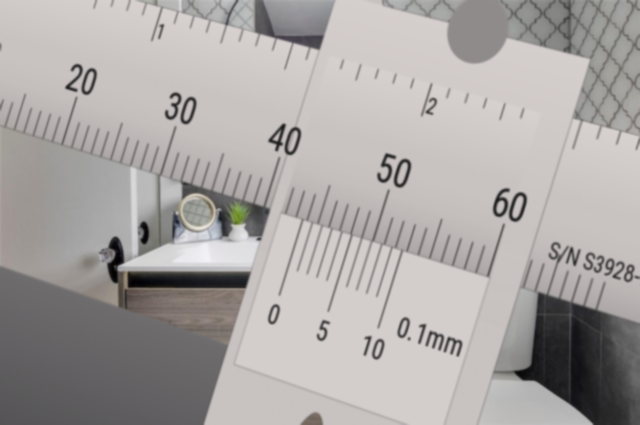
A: mm 43.6
